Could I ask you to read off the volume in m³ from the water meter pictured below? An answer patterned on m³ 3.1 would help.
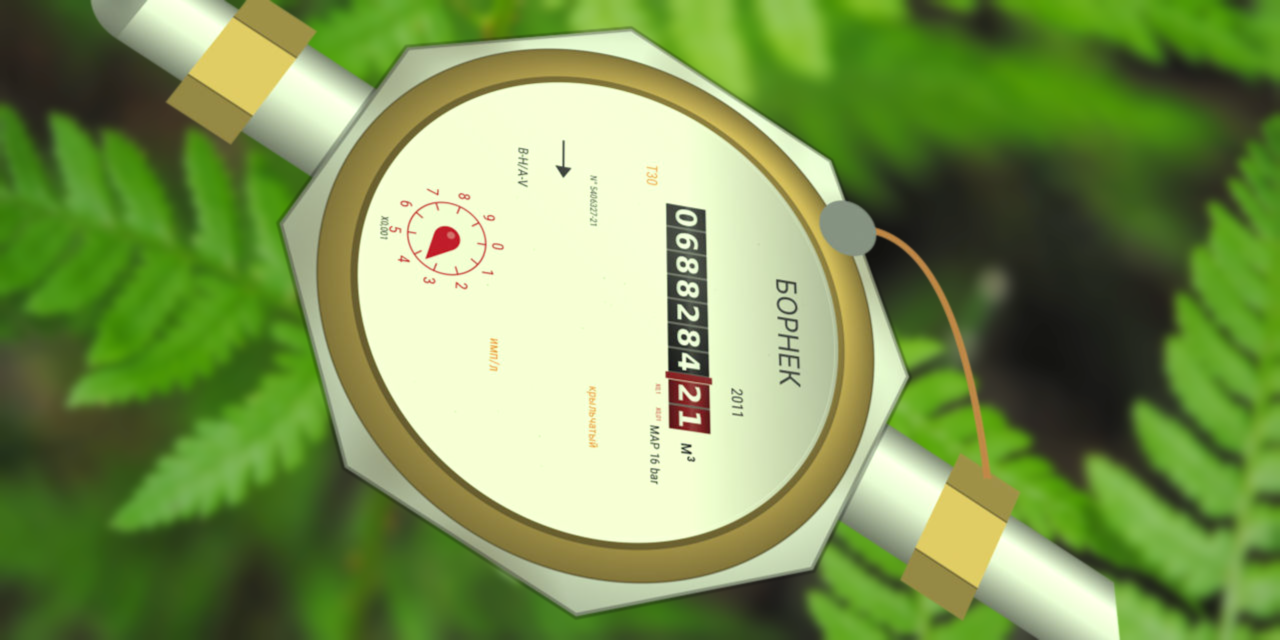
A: m³ 688284.213
